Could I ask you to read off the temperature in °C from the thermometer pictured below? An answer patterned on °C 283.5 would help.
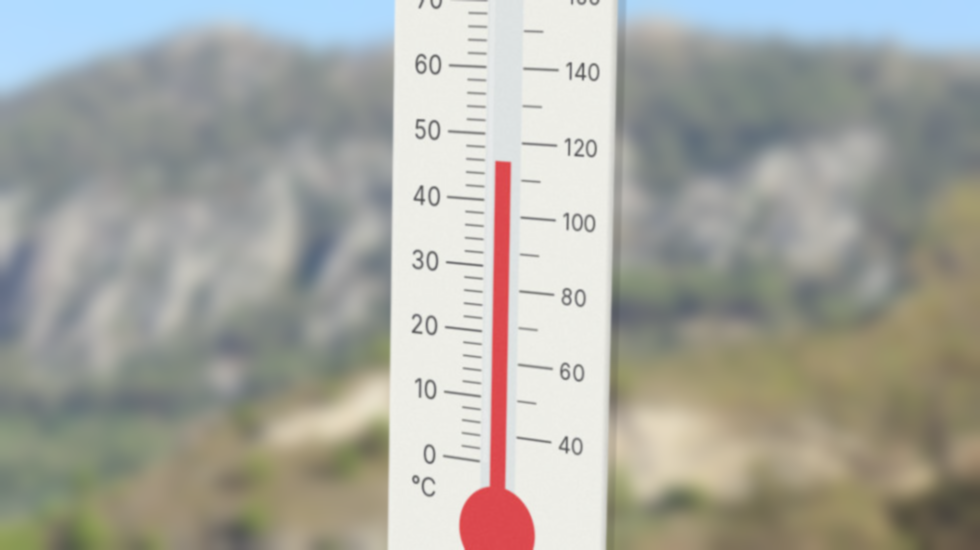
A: °C 46
